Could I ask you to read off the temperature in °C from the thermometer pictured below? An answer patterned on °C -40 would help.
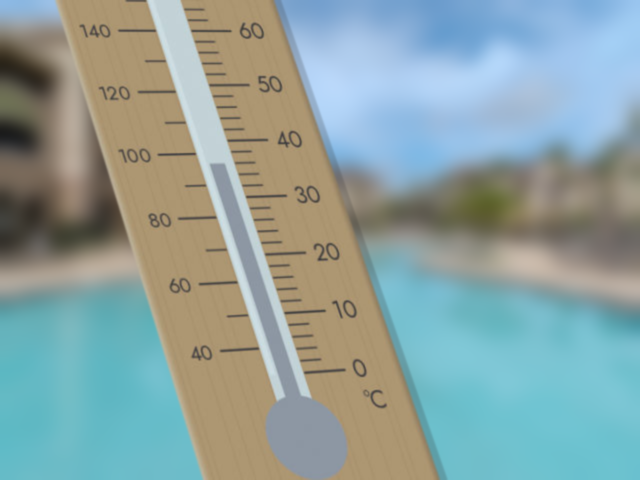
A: °C 36
